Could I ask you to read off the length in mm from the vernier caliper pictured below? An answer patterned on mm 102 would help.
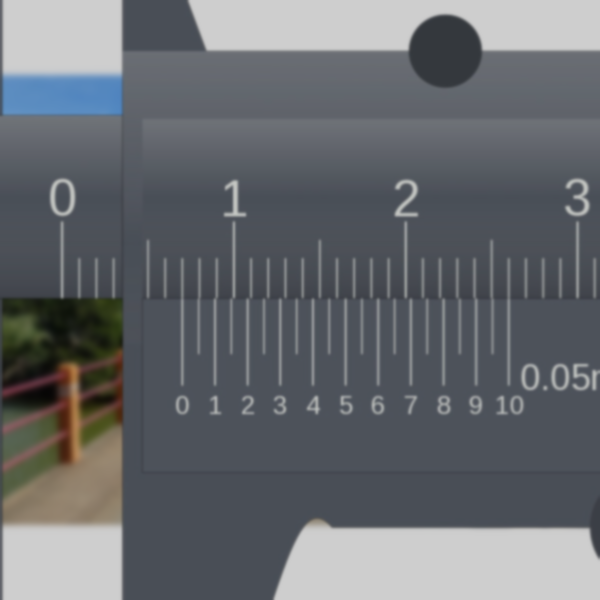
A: mm 7.0
